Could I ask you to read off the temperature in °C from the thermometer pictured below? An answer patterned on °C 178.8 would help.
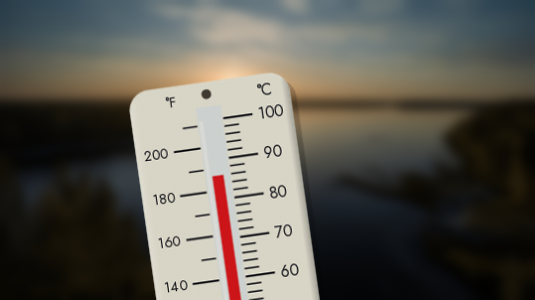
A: °C 86
